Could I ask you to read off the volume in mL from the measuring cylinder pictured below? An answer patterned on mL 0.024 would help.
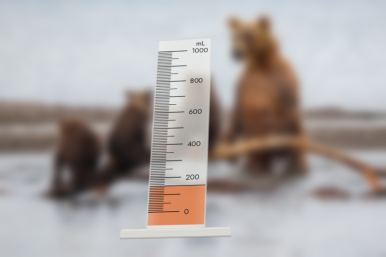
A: mL 150
